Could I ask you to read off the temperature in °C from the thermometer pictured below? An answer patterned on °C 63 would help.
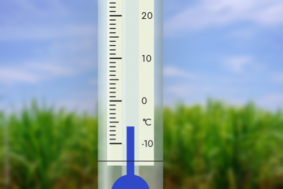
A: °C -6
